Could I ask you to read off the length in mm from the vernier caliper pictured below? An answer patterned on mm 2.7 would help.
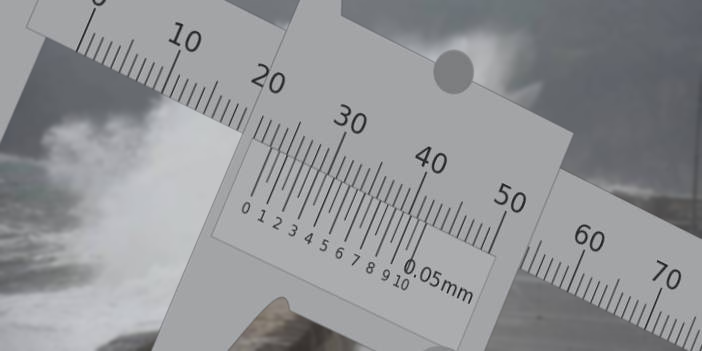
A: mm 23.2
